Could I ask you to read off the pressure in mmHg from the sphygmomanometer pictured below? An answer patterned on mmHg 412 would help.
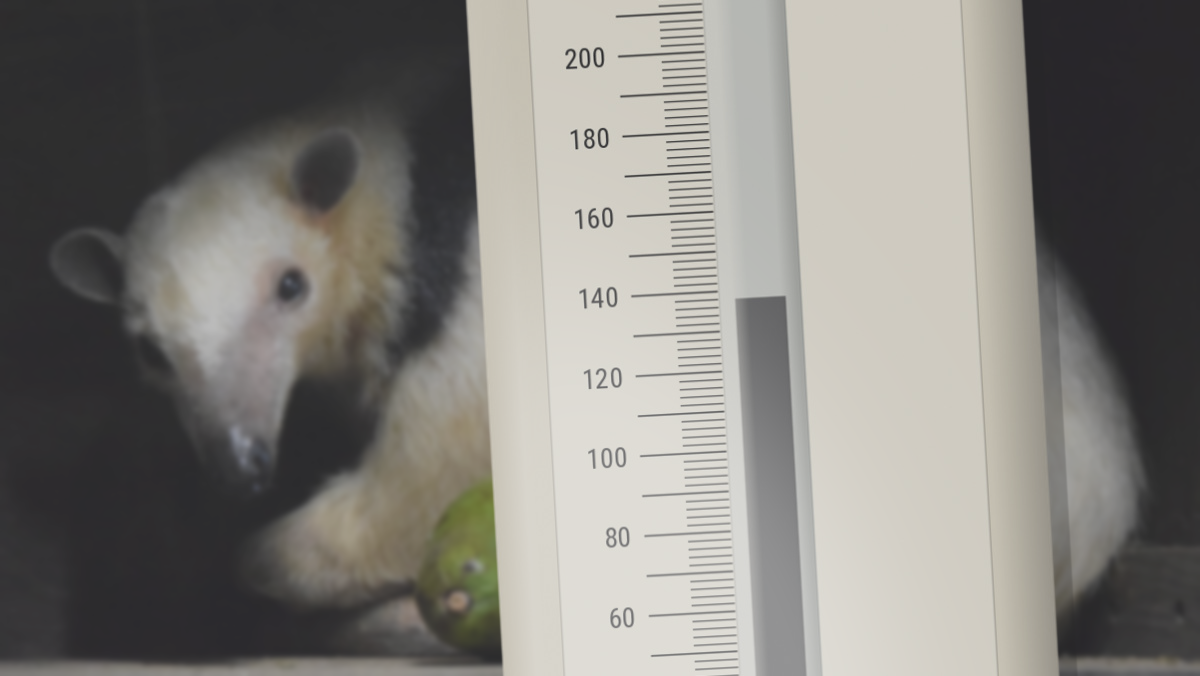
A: mmHg 138
